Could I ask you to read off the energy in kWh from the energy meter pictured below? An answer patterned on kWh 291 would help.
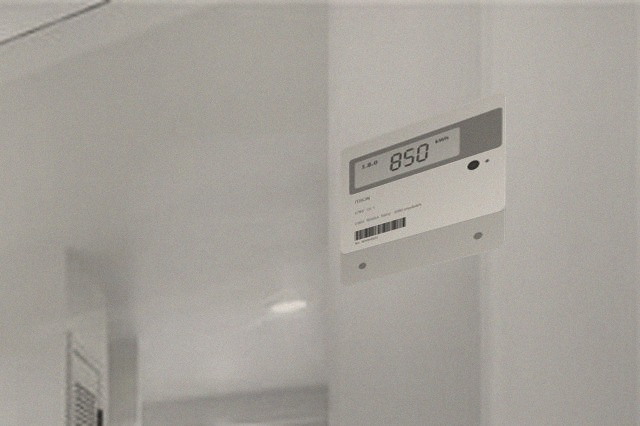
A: kWh 850
